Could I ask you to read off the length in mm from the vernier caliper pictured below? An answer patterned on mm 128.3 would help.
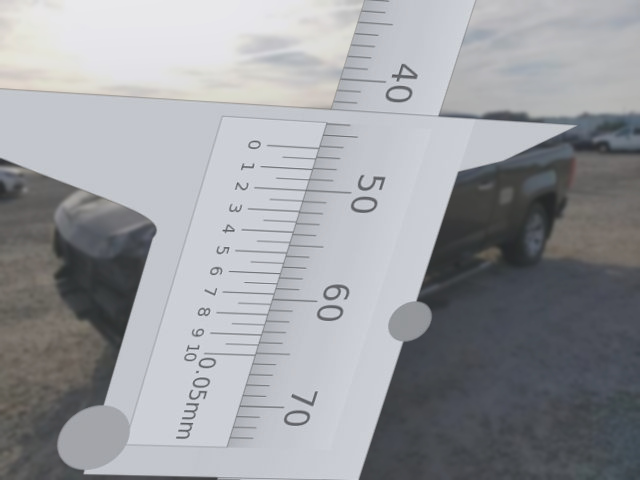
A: mm 46.2
